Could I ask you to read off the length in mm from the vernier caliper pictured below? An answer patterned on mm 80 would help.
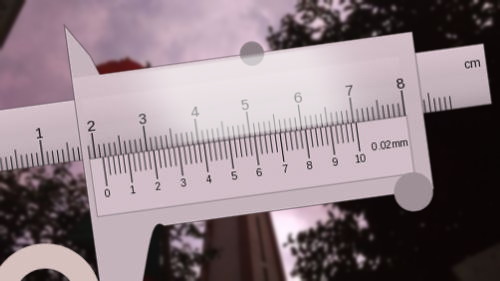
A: mm 21.5
